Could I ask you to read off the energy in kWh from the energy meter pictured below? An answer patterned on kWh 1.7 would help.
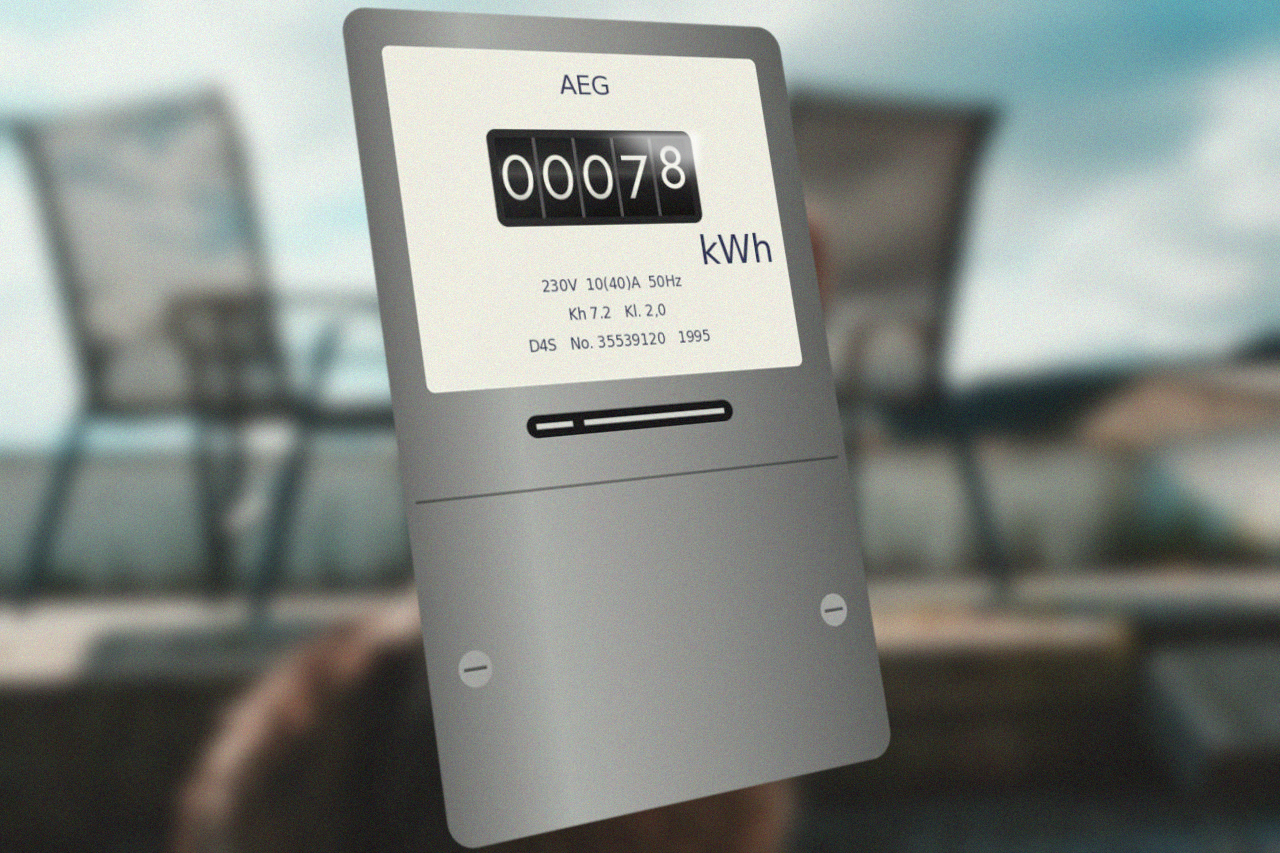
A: kWh 78
